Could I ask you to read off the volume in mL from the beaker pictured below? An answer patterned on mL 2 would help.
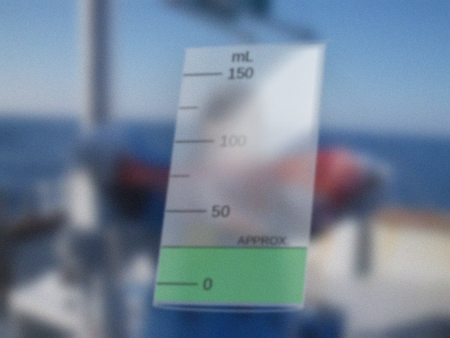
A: mL 25
